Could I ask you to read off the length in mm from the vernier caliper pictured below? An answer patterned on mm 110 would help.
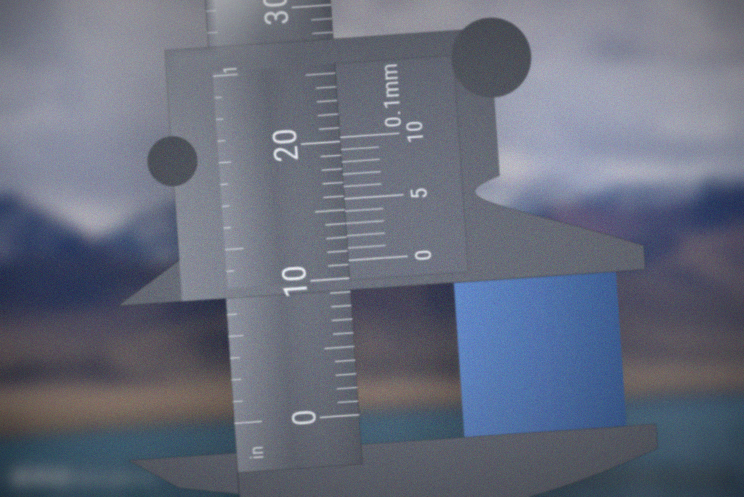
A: mm 11.3
